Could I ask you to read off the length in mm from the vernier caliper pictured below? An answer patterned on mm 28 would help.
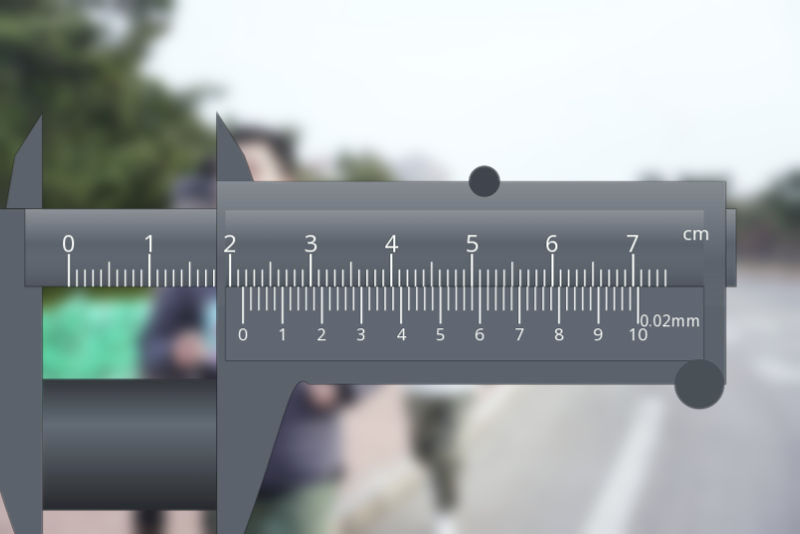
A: mm 21.6
